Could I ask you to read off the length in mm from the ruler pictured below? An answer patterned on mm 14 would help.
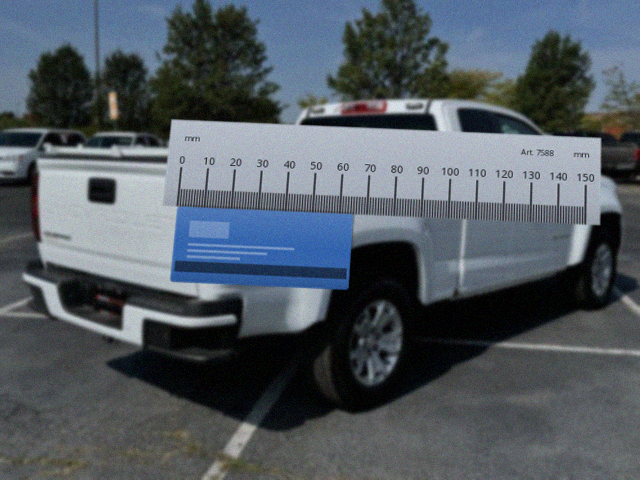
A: mm 65
